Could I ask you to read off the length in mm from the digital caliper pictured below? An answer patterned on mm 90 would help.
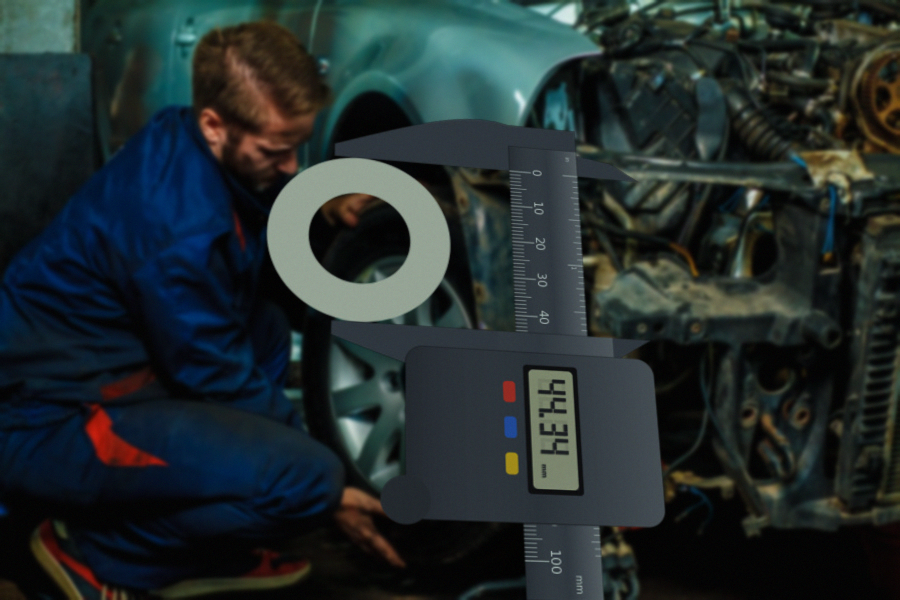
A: mm 44.34
